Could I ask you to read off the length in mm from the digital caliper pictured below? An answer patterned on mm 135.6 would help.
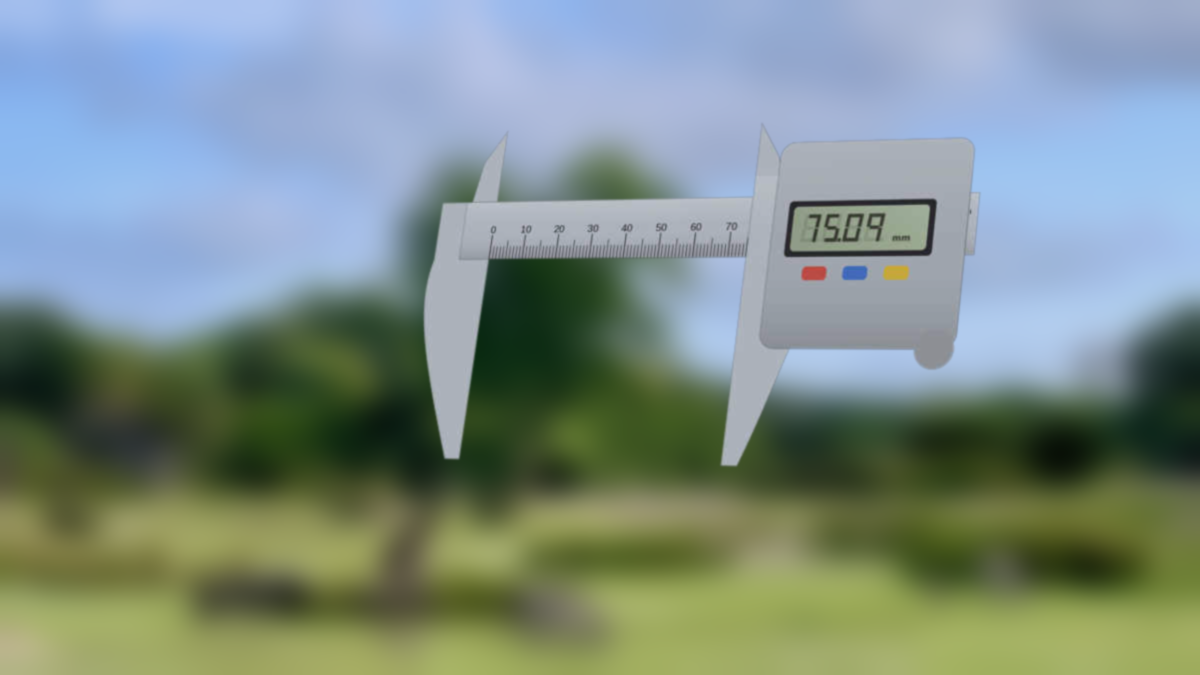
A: mm 75.09
